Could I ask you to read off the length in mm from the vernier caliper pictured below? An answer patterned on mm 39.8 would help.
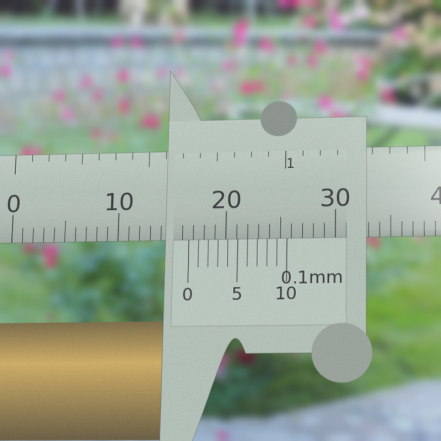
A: mm 16.6
